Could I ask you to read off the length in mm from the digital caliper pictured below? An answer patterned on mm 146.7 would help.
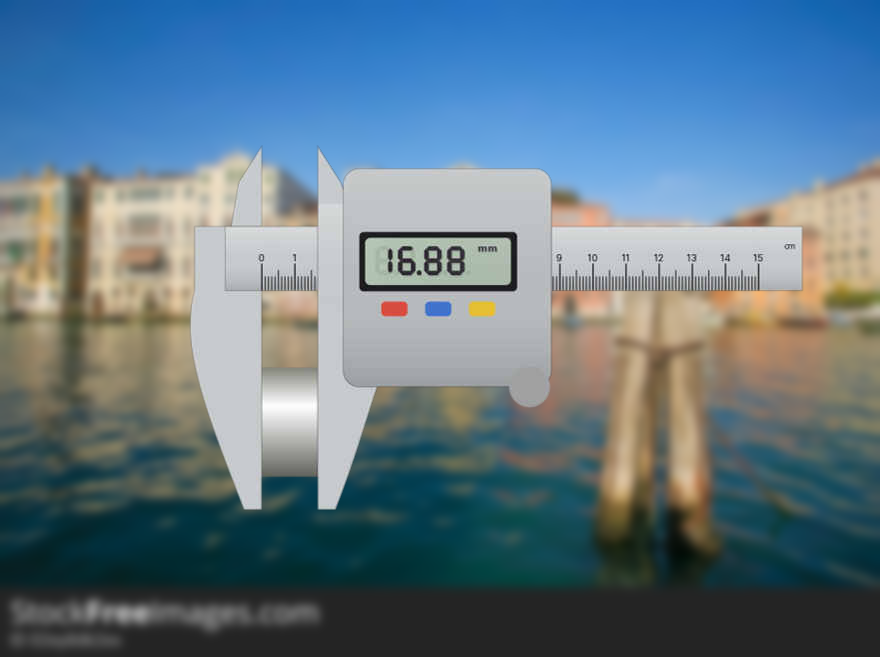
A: mm 16.88
